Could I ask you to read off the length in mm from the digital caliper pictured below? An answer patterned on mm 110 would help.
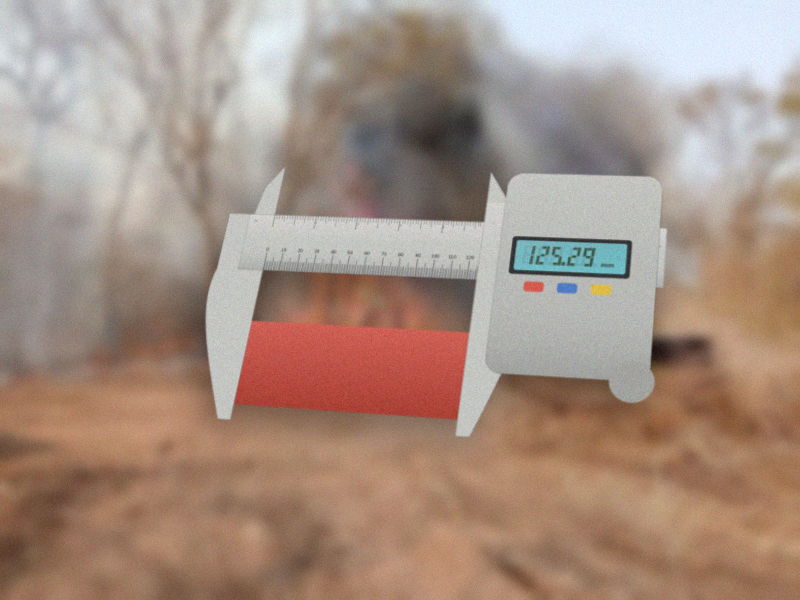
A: mm 125.29
